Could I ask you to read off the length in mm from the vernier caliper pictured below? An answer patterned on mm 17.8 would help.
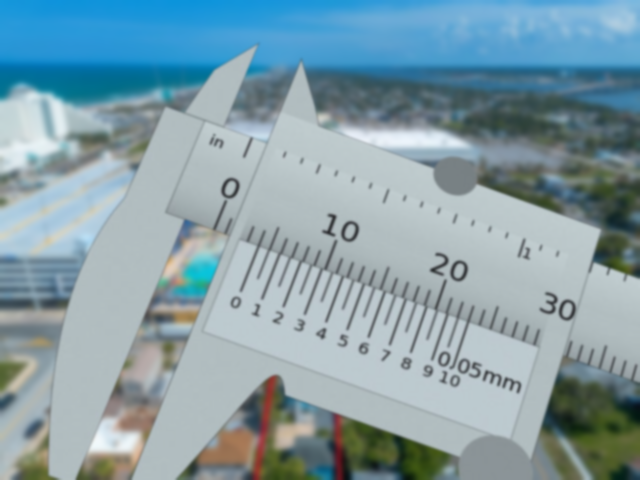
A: mm 4.0
